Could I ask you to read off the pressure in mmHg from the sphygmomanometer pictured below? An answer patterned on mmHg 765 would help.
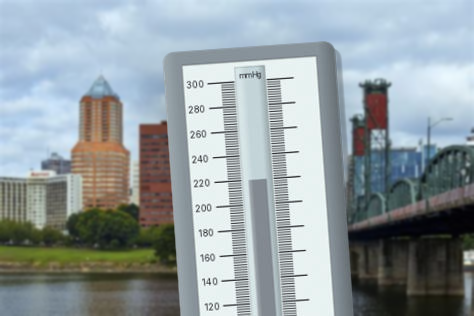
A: mmHg 220
